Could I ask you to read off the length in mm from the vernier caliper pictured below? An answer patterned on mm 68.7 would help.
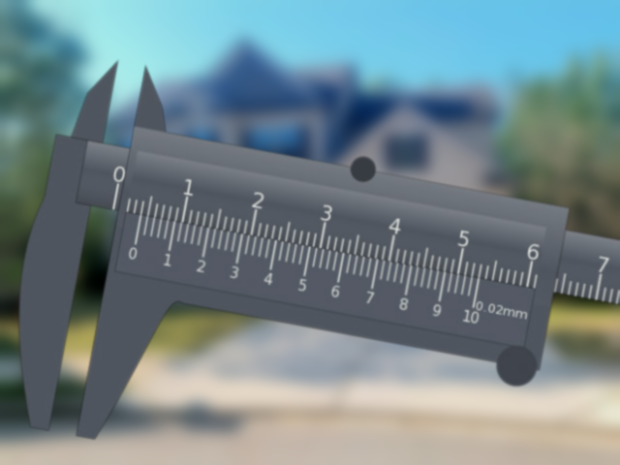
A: mm 4.0
